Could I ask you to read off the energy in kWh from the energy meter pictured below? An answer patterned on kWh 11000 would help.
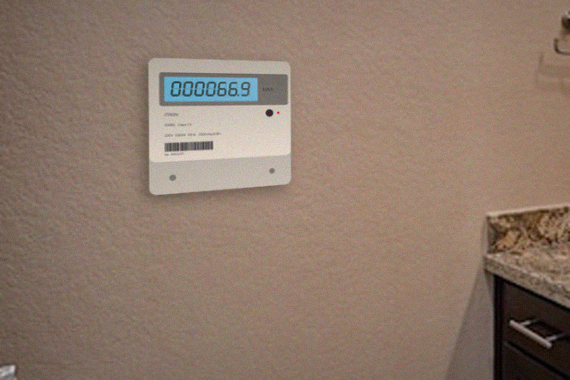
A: kWh 66.9
